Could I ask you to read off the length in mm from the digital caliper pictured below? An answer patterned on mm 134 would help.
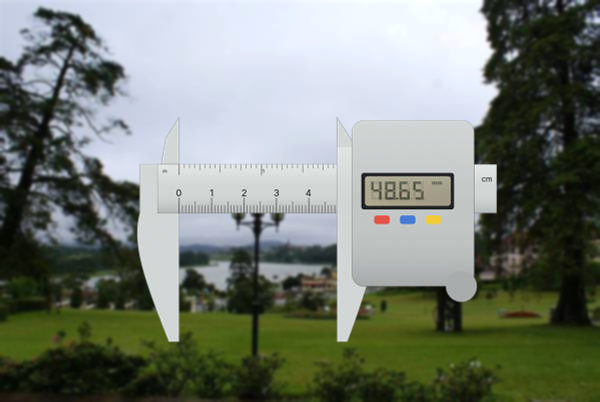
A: mm 48.65
